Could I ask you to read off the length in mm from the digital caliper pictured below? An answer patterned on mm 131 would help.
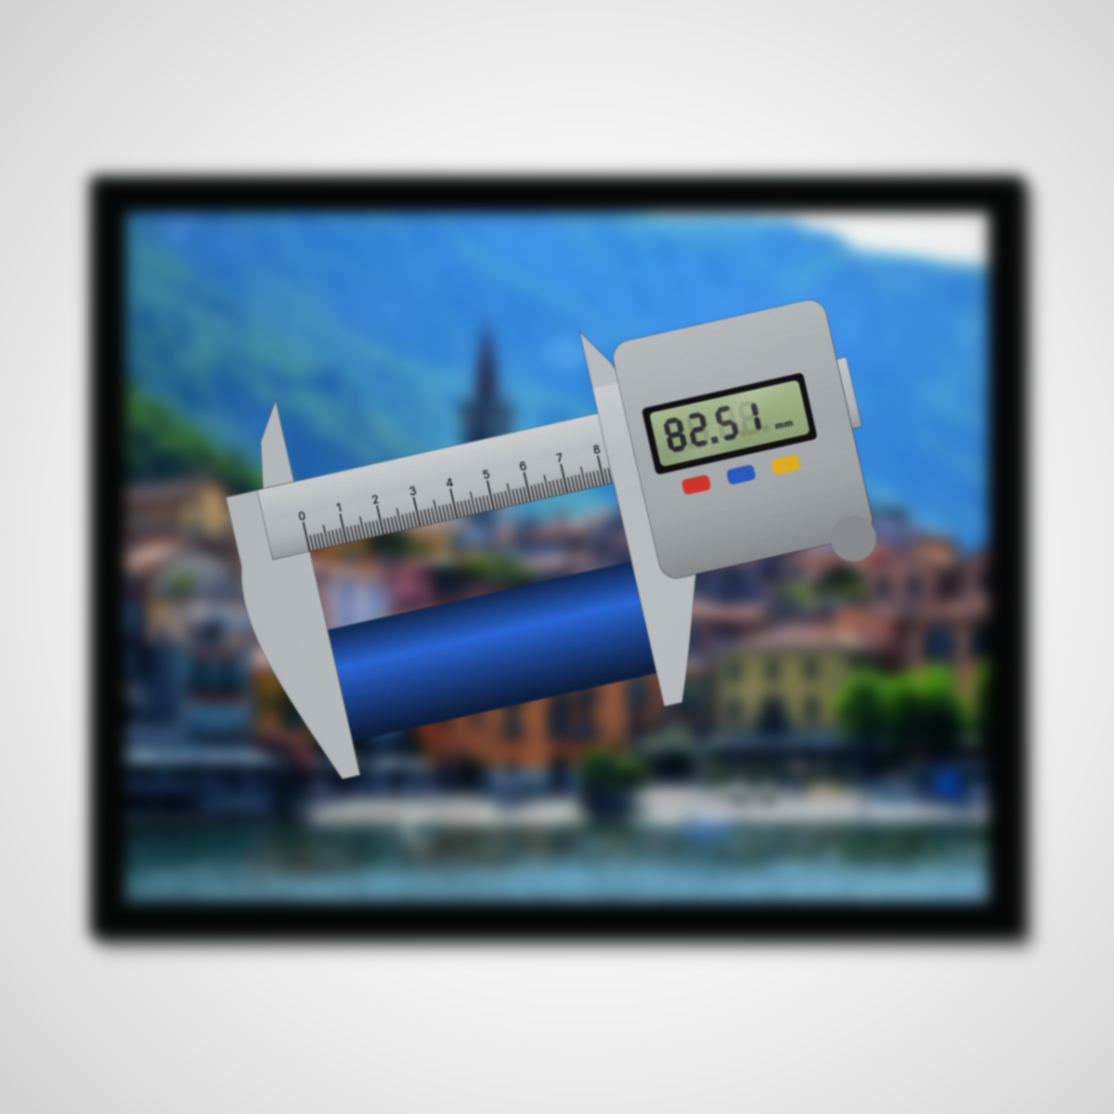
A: mm 82.51
